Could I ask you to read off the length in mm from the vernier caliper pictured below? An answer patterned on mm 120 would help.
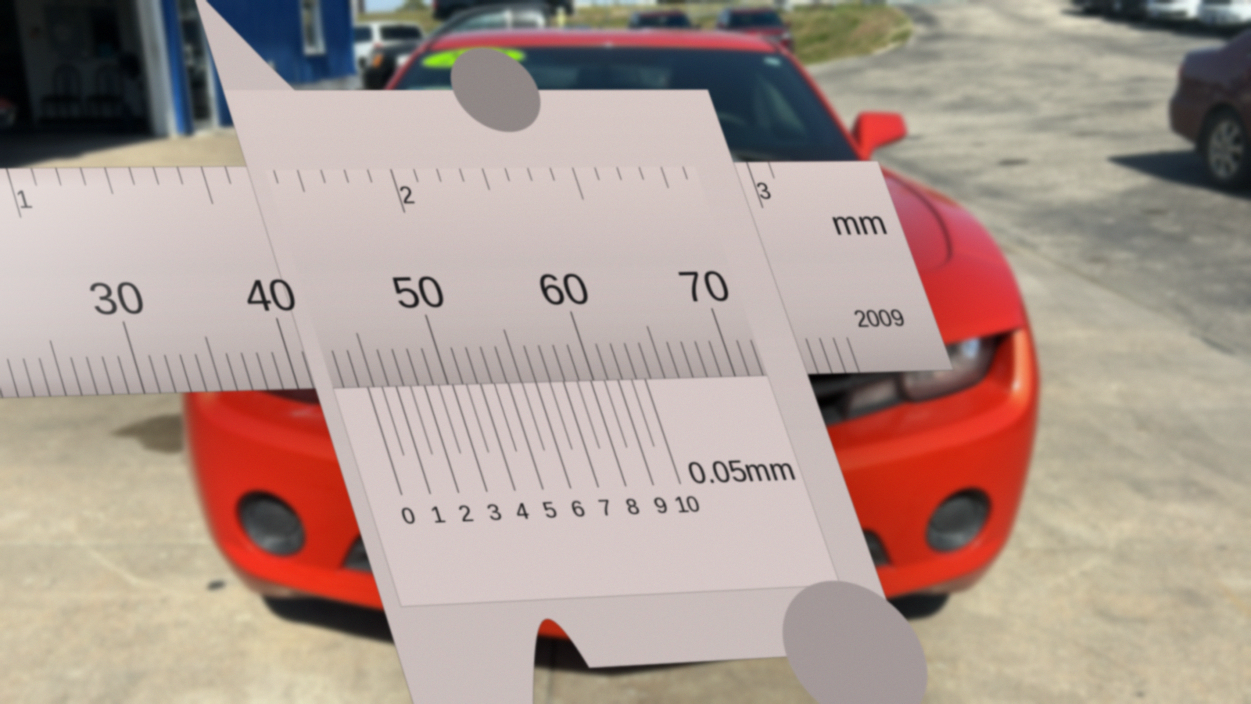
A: mm 44.6
